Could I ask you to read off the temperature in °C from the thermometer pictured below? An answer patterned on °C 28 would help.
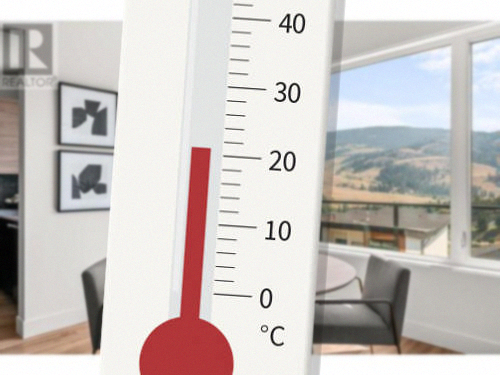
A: °C 21
